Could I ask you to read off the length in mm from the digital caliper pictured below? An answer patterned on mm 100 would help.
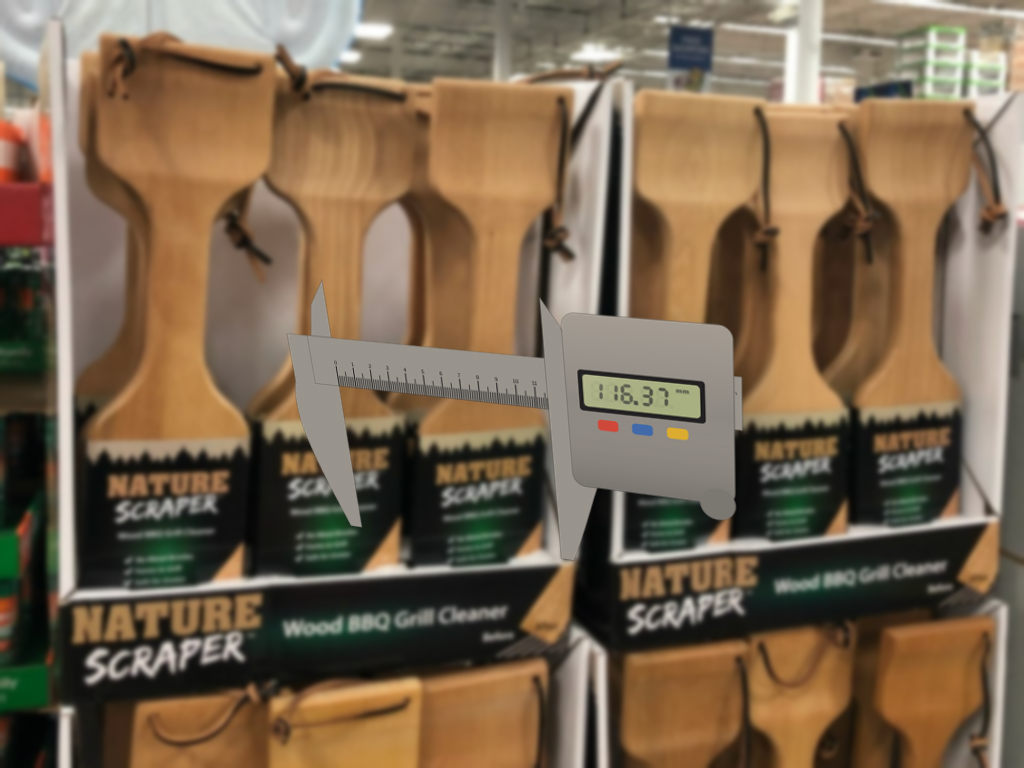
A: mm 116.37
